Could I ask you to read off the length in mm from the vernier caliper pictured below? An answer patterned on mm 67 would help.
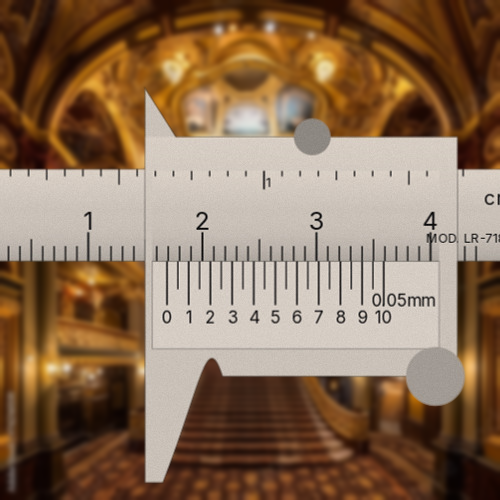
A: mm 16.9
